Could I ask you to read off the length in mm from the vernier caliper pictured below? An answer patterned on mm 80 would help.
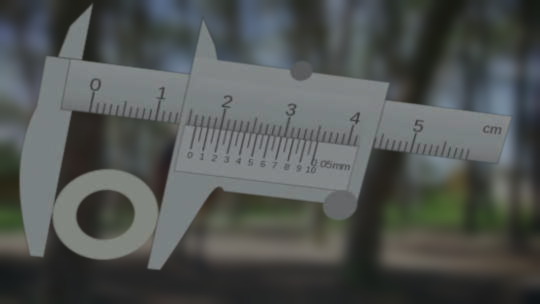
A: mm 16.2
